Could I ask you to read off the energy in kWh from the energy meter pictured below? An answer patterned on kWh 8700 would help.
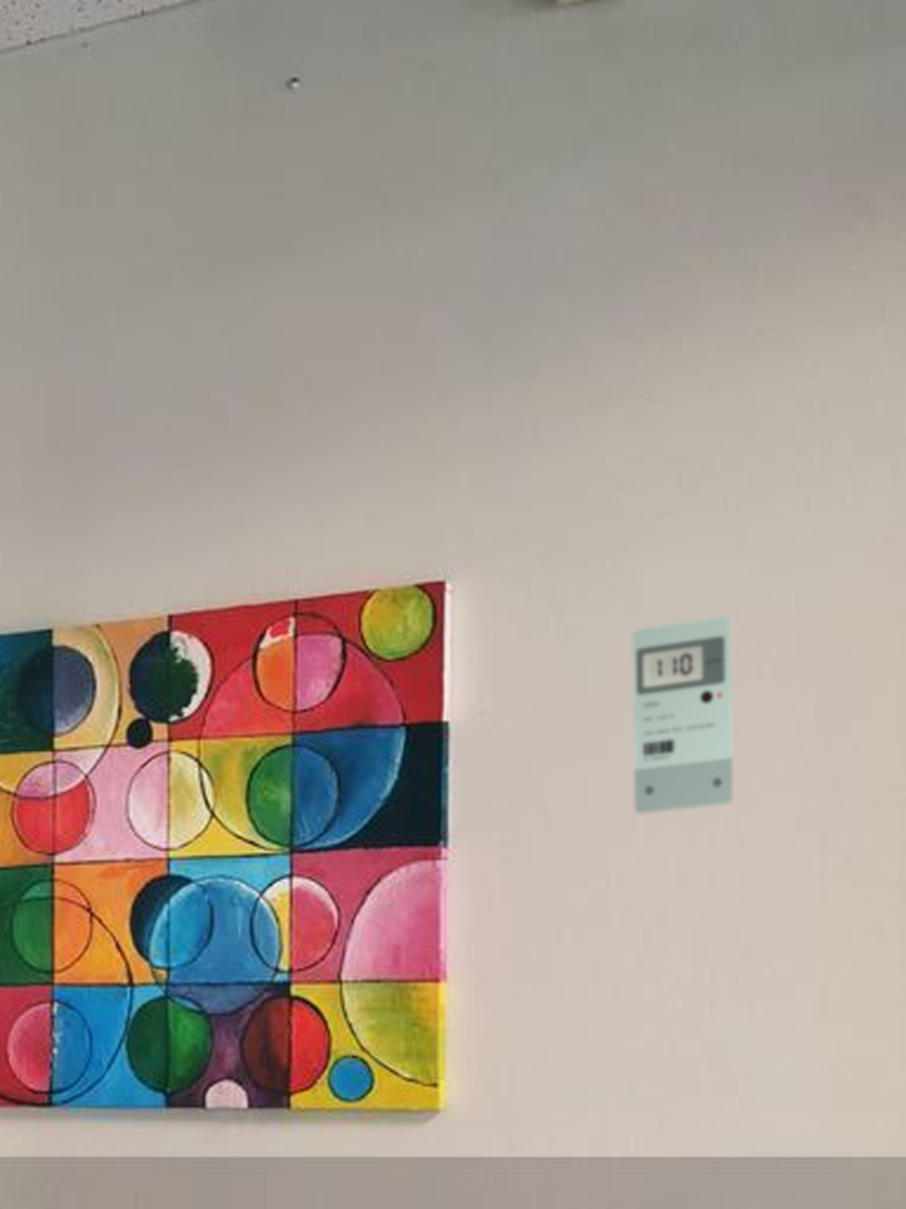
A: kWh 110
